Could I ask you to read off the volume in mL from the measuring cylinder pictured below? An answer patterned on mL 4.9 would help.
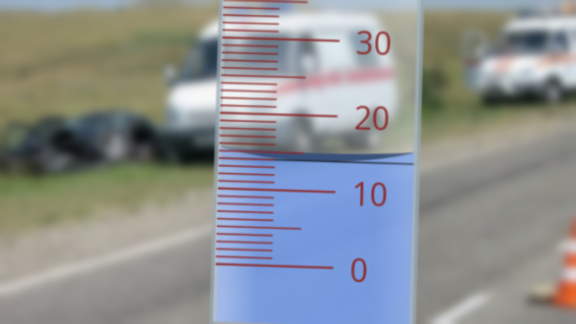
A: mL 14
